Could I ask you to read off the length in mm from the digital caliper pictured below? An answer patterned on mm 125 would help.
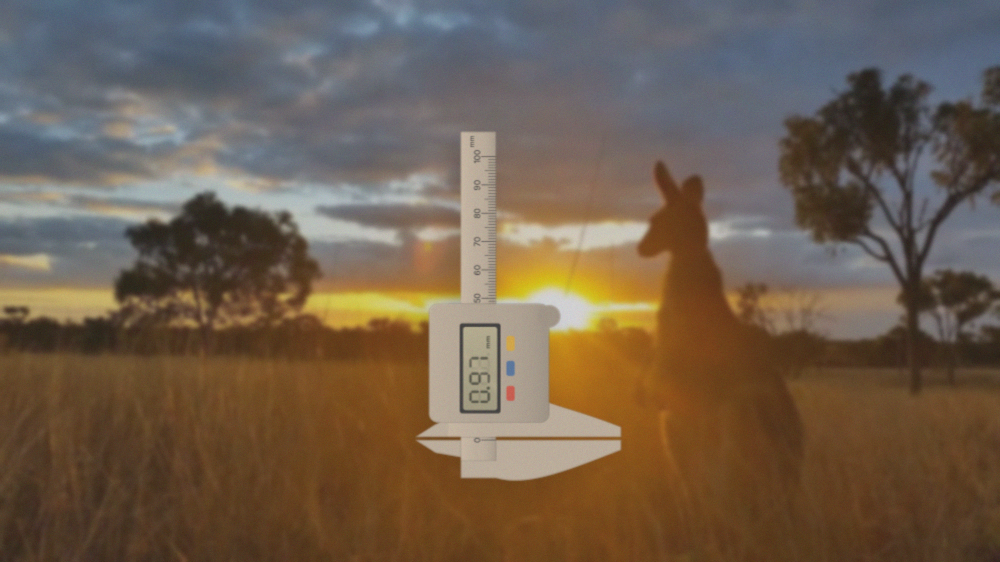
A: mm 0.97
